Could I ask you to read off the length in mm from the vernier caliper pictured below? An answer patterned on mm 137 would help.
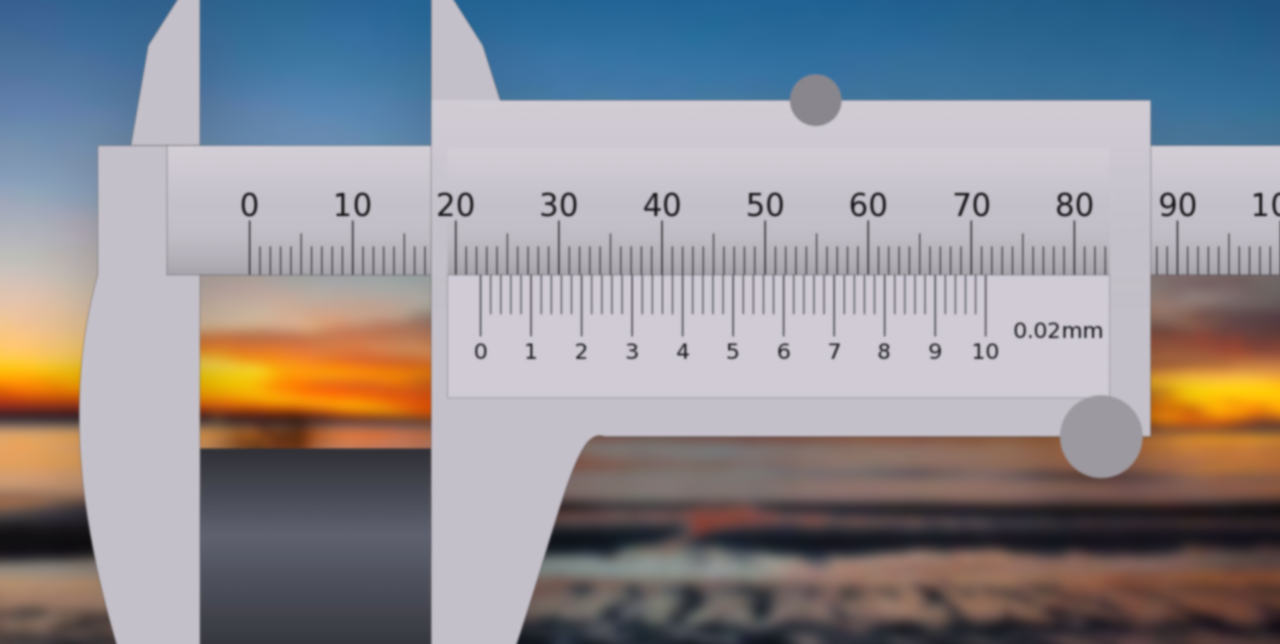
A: mm 22.4
